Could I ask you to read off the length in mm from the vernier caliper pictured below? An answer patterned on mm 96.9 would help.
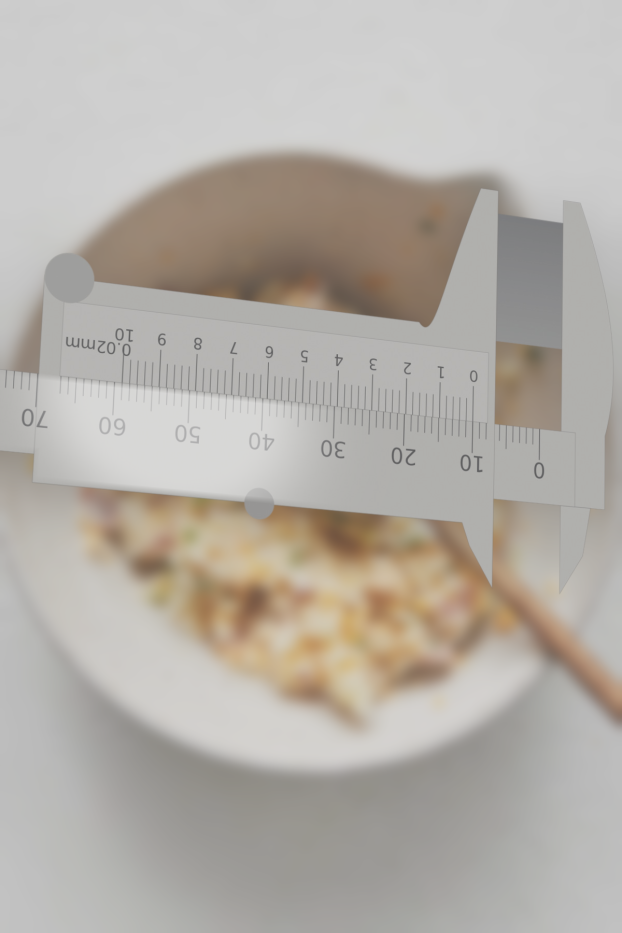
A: mm 10.0
